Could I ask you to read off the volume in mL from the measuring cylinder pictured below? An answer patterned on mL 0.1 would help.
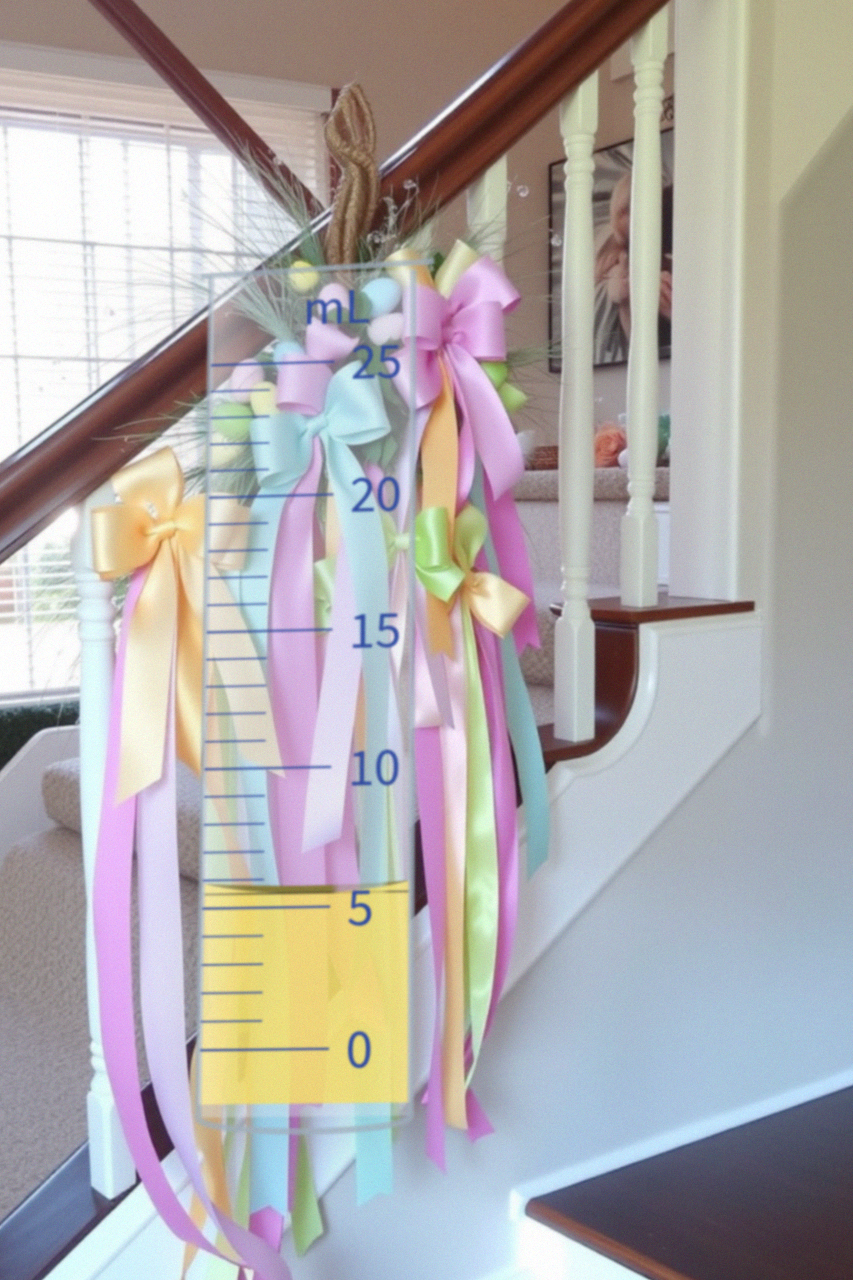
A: mL 5.5
